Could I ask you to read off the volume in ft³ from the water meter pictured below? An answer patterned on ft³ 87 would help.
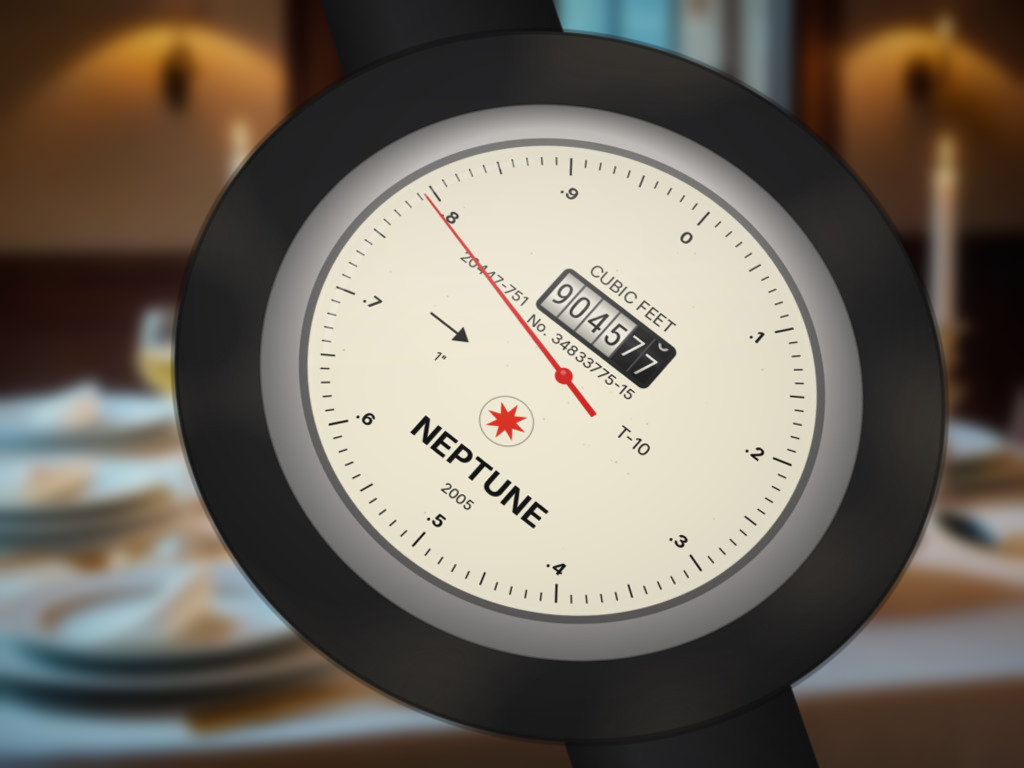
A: ft³ 904576.79
